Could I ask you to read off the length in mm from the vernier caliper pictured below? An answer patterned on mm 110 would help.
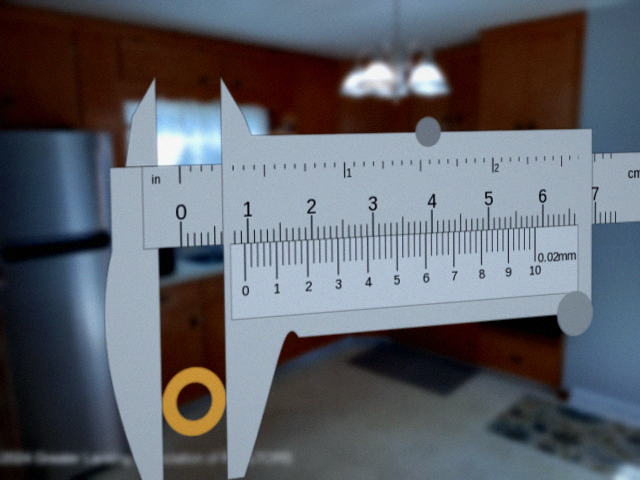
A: mm 9.5
